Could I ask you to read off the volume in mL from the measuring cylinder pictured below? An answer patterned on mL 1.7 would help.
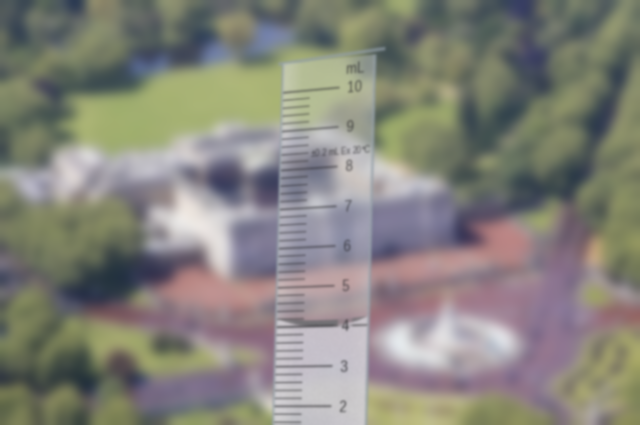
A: mL 4
